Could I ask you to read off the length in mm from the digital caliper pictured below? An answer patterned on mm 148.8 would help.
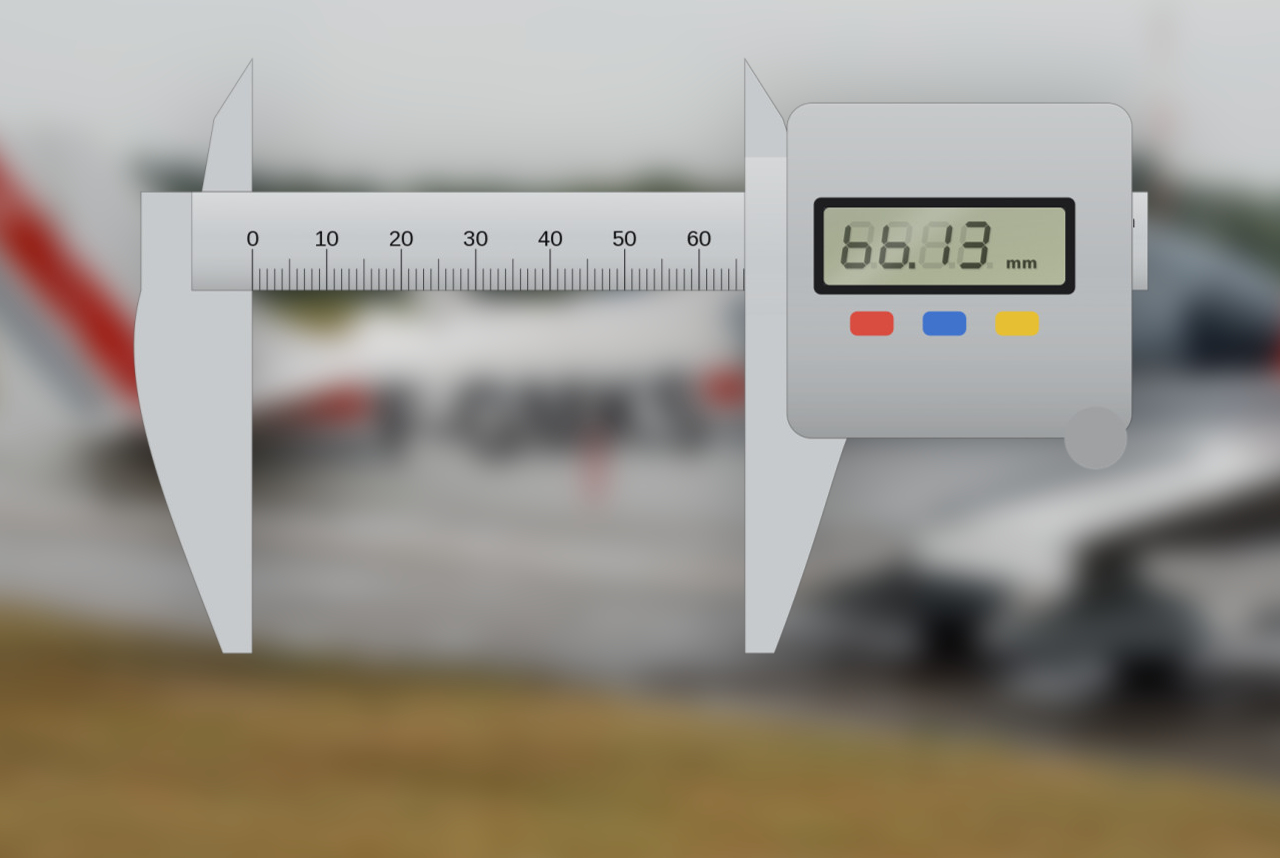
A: mm 66.13
